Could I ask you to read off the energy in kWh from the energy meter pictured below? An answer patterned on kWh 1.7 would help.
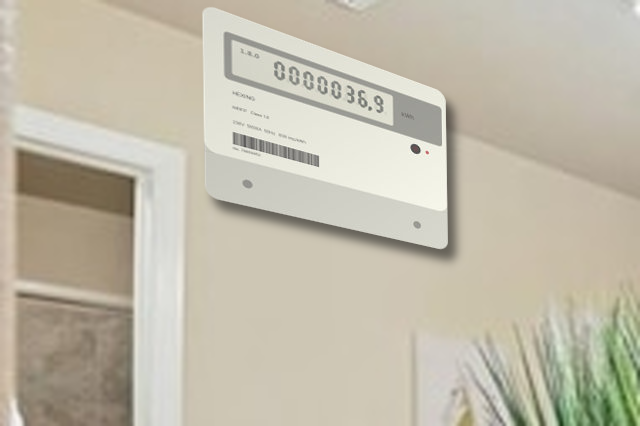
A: kWh 36.9
